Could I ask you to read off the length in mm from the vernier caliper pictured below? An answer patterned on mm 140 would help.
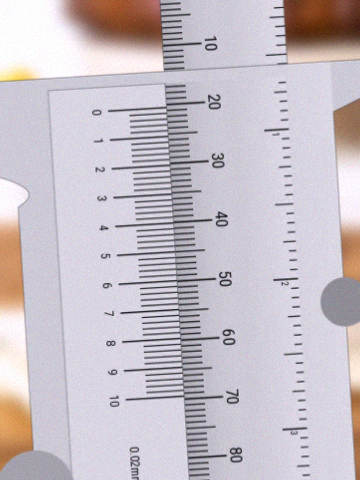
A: mm 20.5
